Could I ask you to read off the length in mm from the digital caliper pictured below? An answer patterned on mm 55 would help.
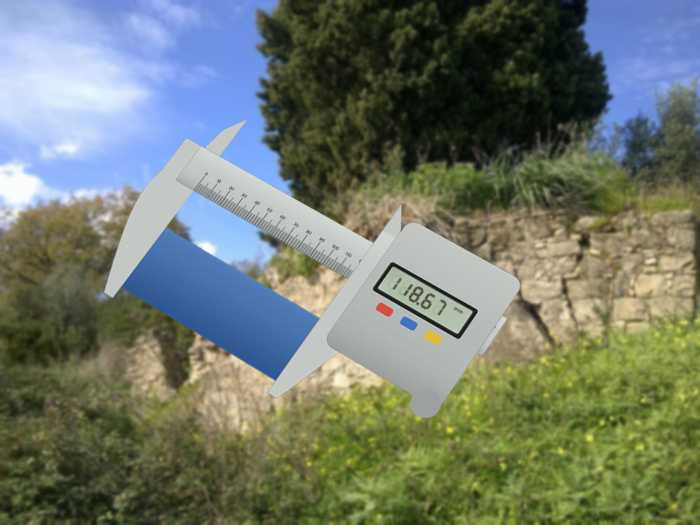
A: mm 118.67
